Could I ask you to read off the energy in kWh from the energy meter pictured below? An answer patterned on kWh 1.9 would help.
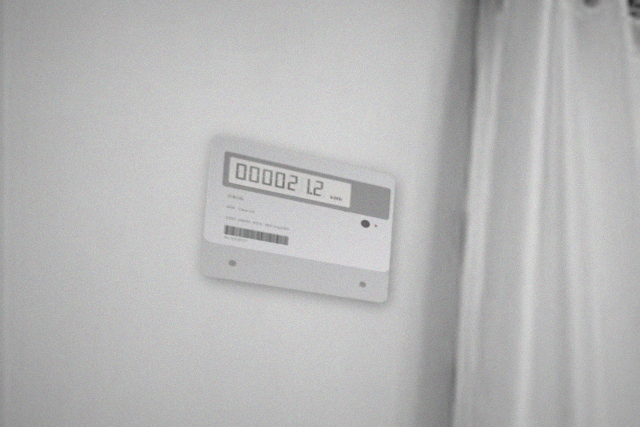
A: kWh 21.2
